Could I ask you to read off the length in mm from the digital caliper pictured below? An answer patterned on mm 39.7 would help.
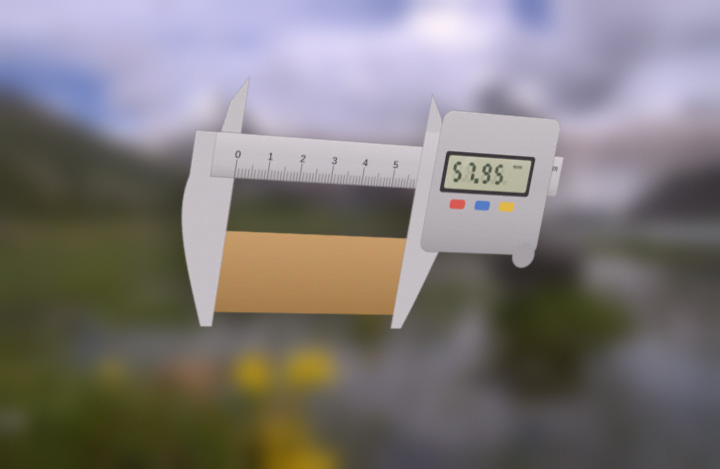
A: mm 57.95
